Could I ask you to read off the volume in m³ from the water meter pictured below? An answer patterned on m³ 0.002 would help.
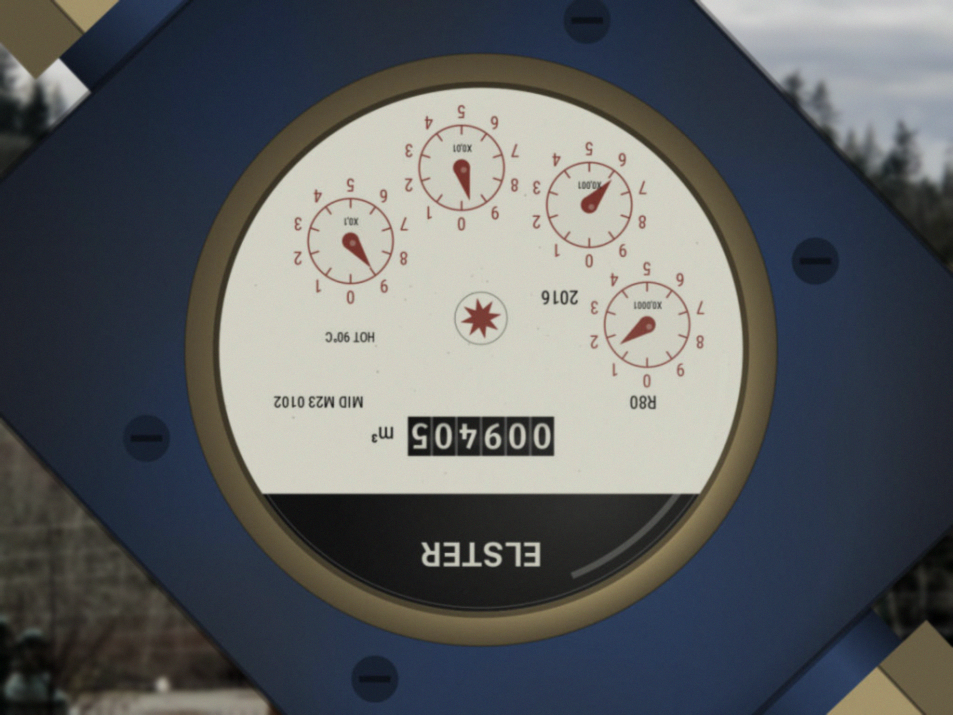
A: m³ 9405.8961
